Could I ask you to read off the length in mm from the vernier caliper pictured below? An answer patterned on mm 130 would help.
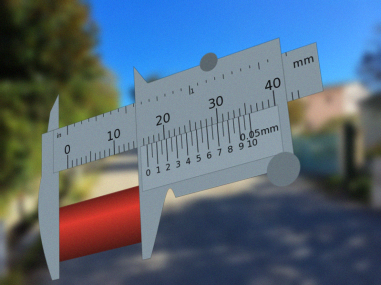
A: mm 16.6
